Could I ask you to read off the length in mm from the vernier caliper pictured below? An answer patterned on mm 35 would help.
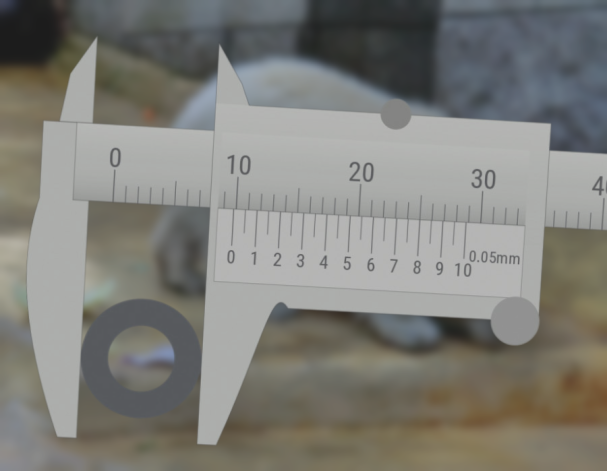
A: mm 9.8
